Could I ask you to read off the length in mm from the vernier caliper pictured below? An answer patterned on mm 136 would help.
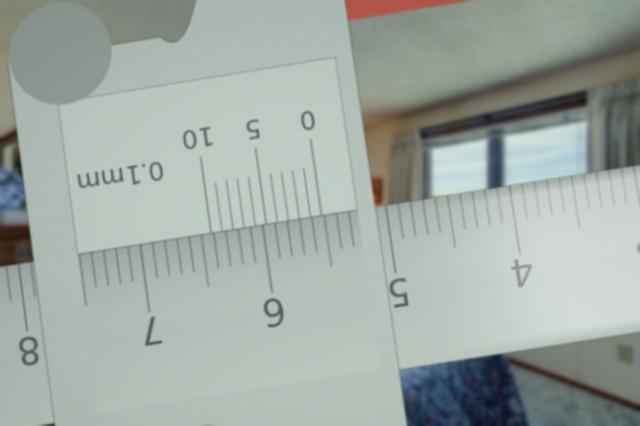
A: mm 55.2
